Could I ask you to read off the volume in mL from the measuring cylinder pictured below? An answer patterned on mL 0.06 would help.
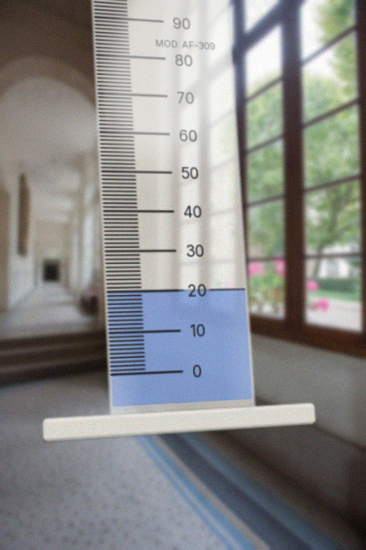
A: mL 20
